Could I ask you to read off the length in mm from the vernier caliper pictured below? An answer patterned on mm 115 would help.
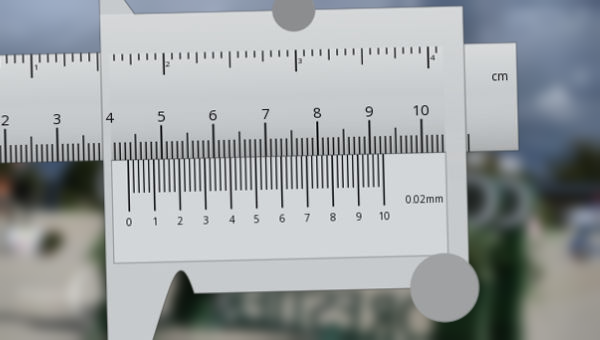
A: mm 43.5
